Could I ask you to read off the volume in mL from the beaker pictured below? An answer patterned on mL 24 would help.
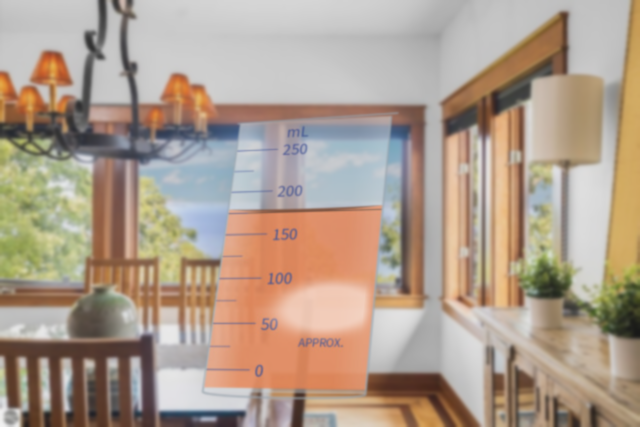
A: mL 175
